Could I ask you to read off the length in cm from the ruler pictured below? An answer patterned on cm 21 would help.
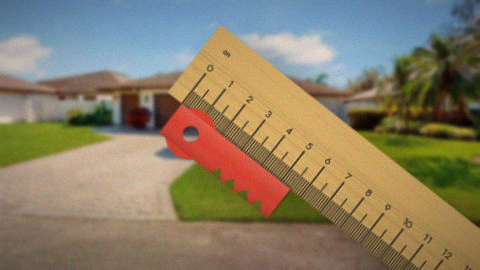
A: cm 5.5
